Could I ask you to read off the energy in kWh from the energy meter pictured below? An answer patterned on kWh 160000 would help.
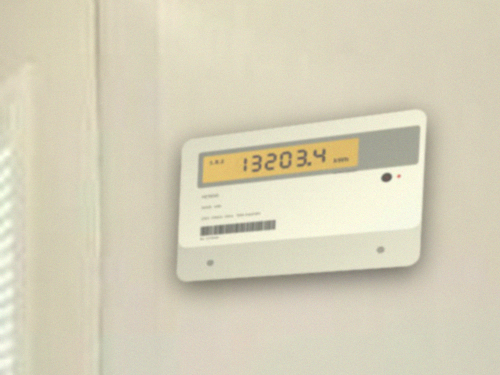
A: kWh 13203.4
